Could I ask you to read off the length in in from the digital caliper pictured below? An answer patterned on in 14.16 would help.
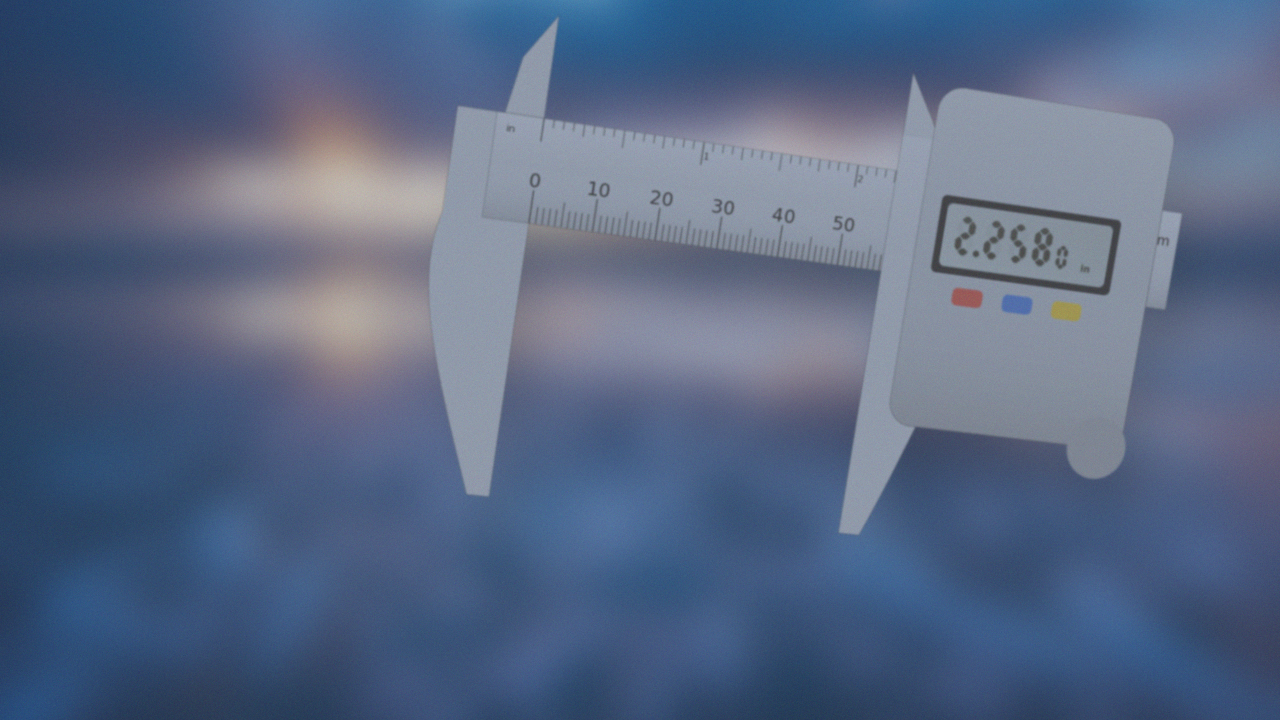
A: in 2.2580
